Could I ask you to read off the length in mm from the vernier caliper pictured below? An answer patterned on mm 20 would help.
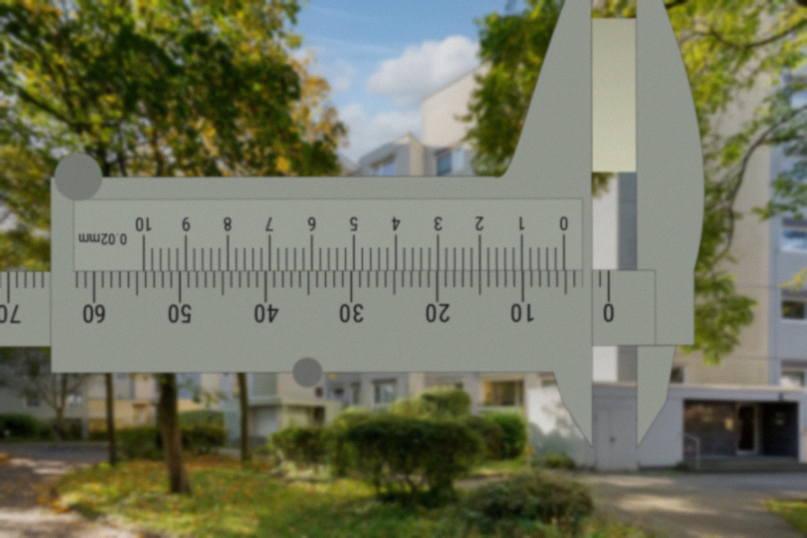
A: mm 5.2
